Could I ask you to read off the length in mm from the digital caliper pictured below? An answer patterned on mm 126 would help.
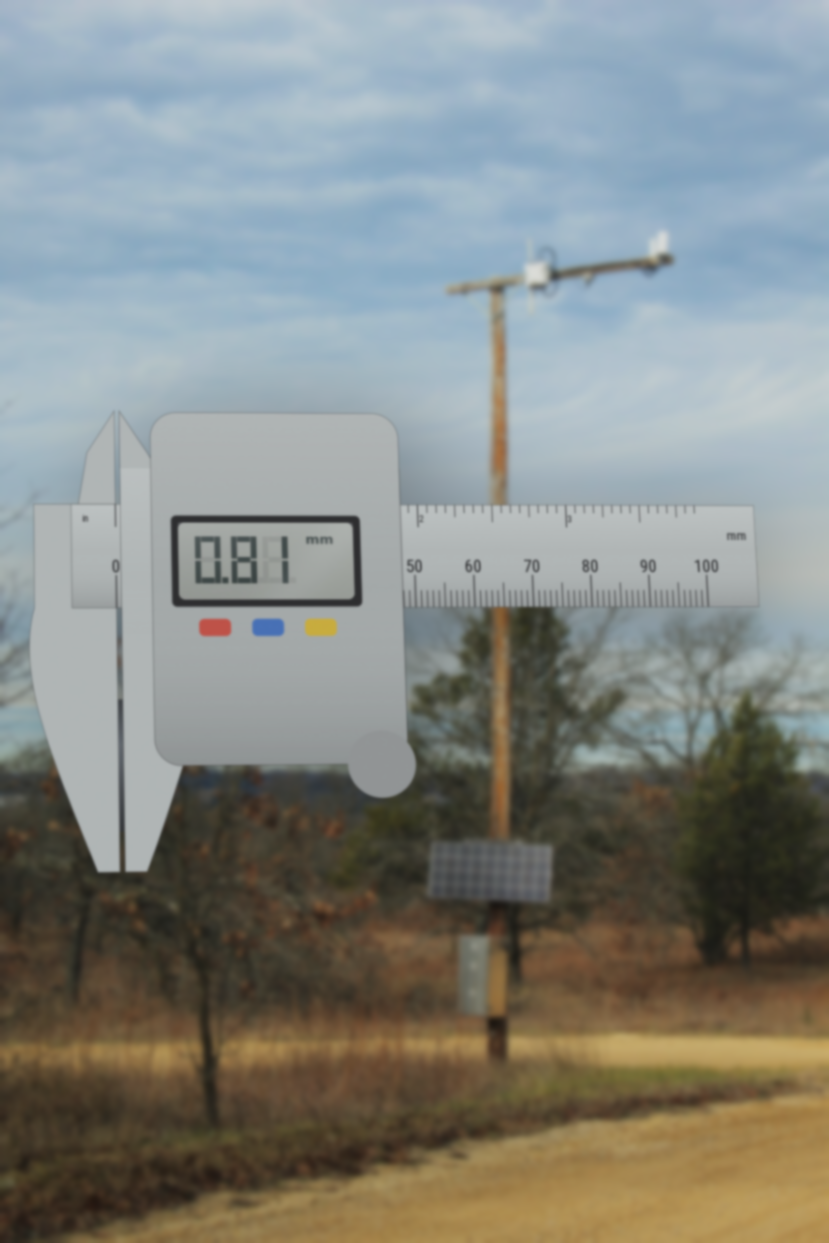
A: mm 0.81
